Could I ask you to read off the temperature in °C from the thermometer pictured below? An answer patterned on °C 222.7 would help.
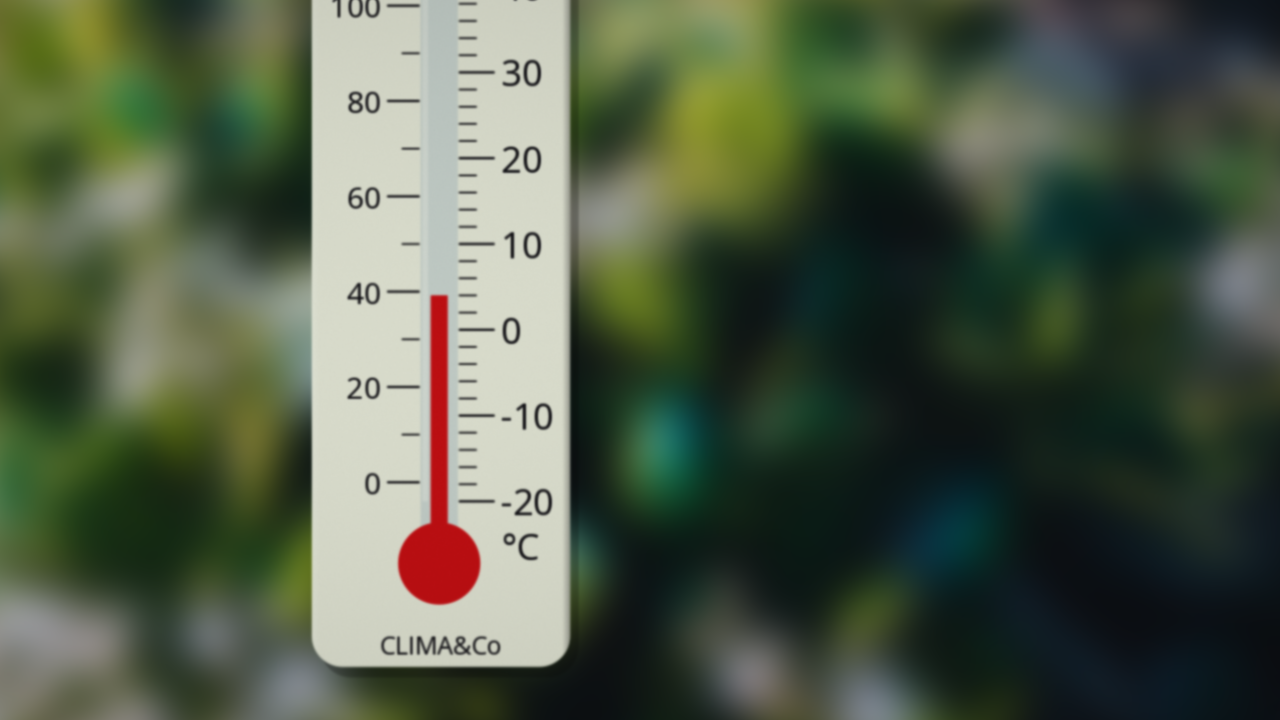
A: °C 4
